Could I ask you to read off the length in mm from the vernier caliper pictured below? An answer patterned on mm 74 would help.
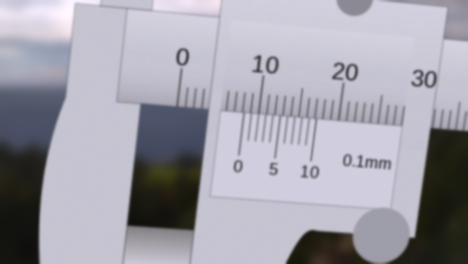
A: mm 8.2
